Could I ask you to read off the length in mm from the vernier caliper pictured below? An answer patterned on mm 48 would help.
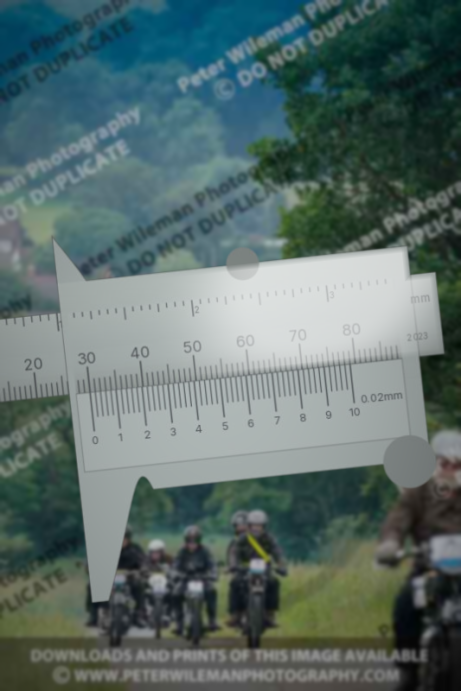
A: mm 30.0
